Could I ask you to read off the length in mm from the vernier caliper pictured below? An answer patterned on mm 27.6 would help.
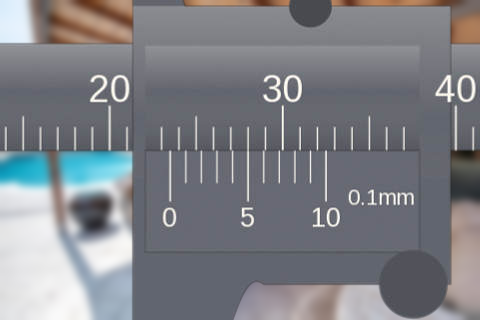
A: mm 23.5
